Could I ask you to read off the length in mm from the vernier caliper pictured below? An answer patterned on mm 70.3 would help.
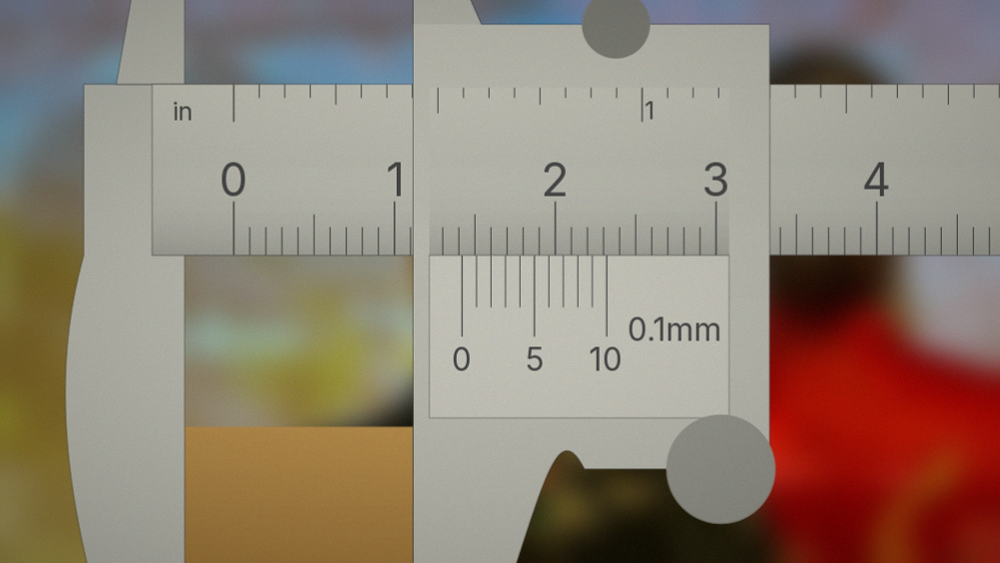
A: mm 14.2
